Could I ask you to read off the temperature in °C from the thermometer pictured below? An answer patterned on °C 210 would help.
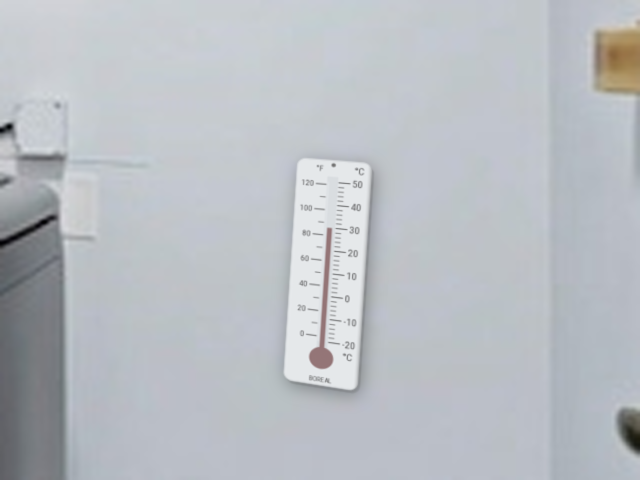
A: °C 30
